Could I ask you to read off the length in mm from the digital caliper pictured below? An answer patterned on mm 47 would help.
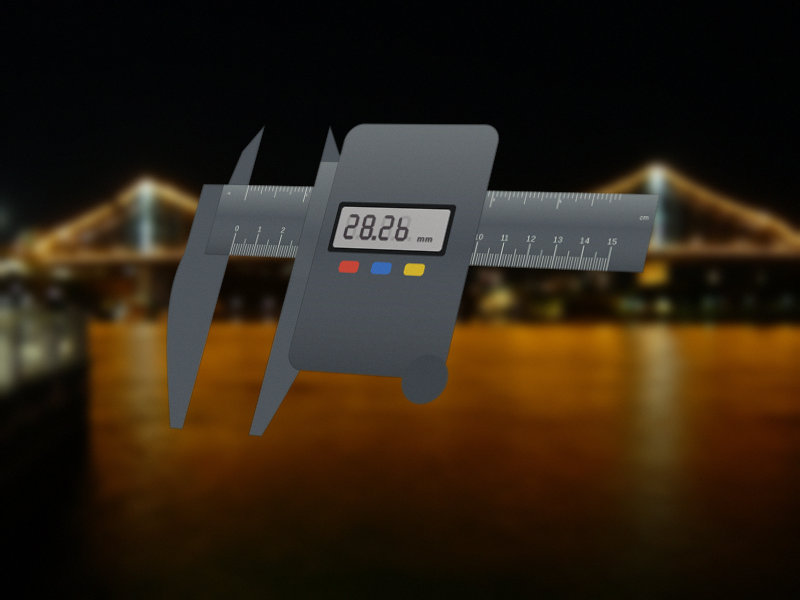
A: mm 28.26
